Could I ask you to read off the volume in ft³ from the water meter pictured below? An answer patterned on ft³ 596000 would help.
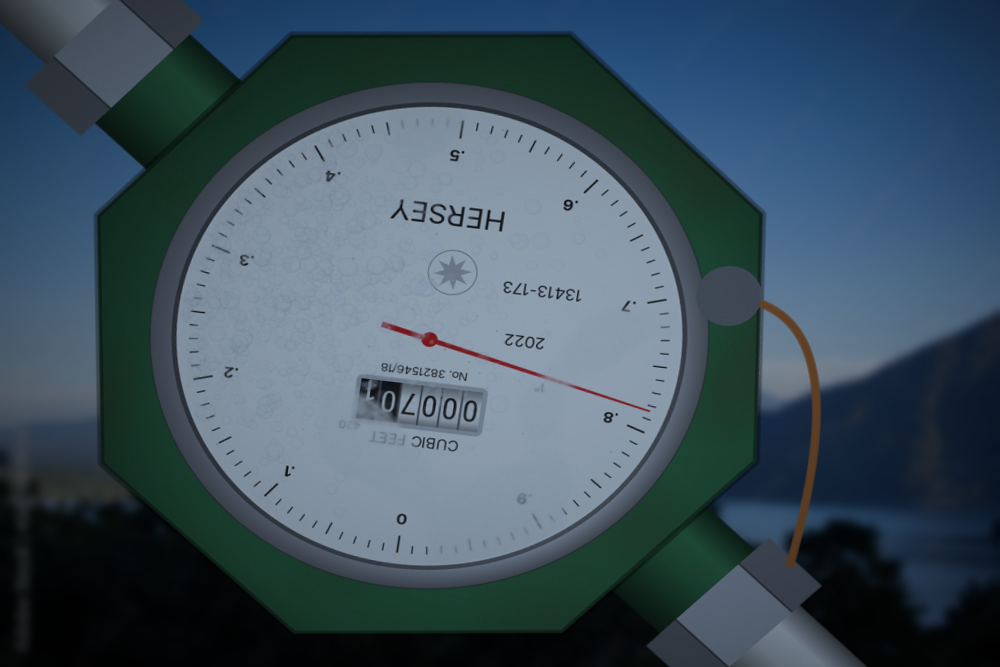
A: ft³ 700.78
